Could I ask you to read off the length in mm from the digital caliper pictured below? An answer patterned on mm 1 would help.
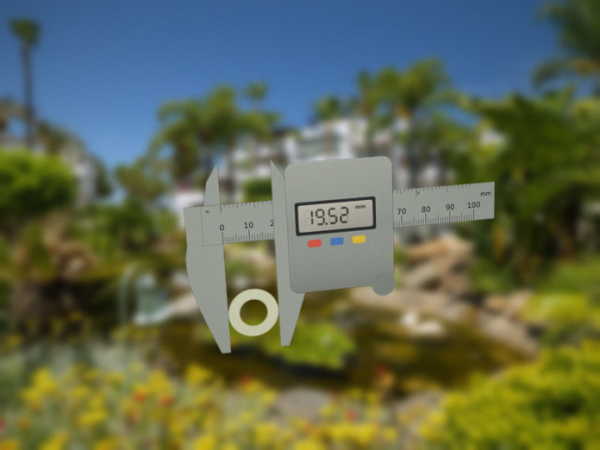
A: mm 19.52
